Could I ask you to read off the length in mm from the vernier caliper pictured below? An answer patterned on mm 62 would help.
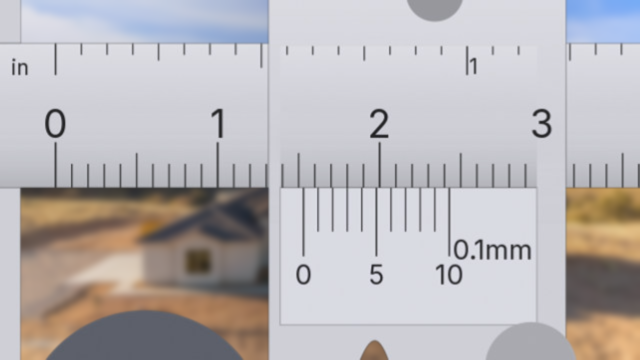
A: mm 15.3
